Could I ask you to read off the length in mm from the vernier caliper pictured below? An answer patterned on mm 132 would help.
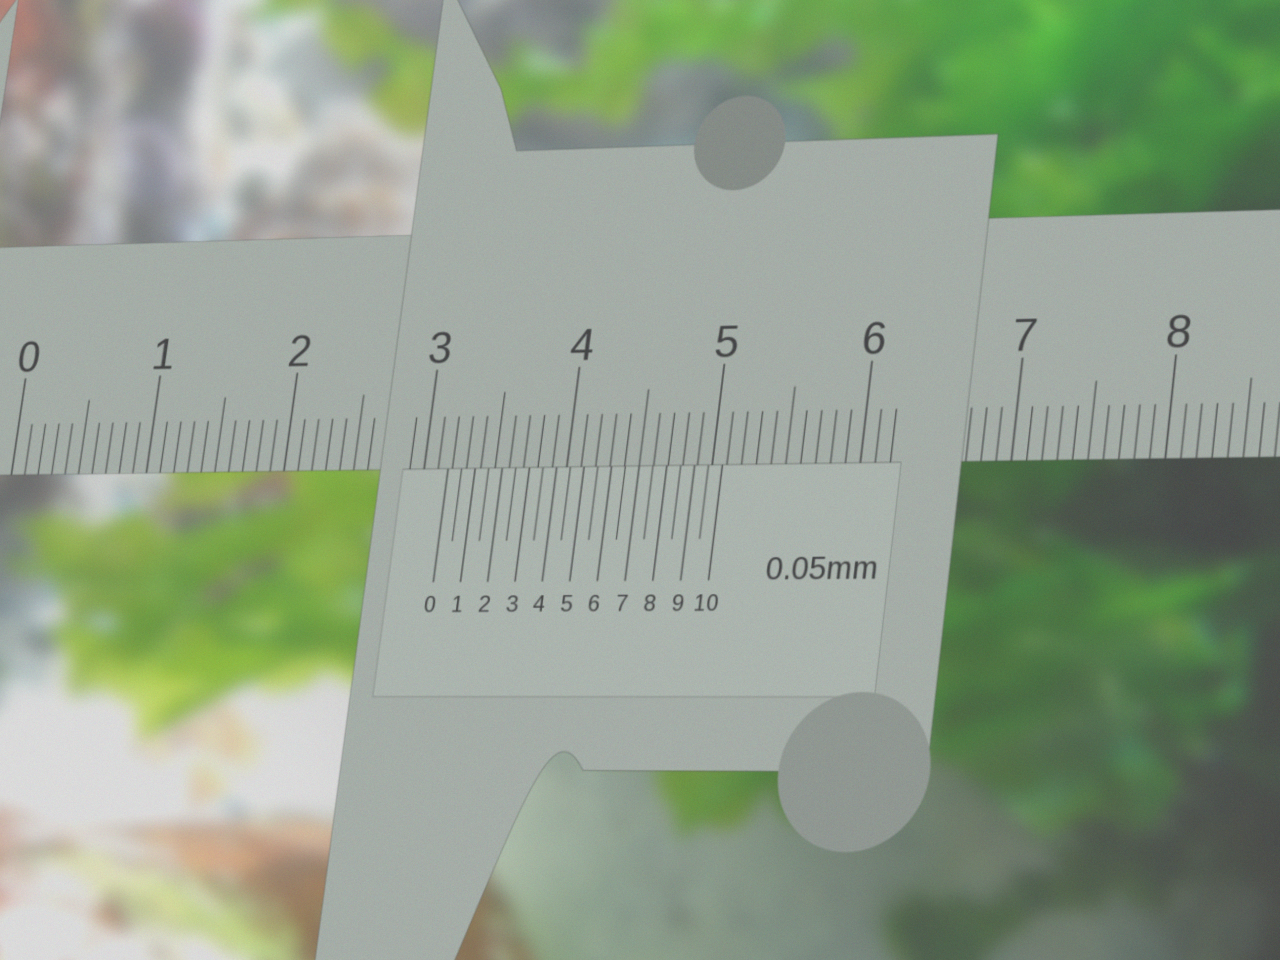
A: mm 31.7
